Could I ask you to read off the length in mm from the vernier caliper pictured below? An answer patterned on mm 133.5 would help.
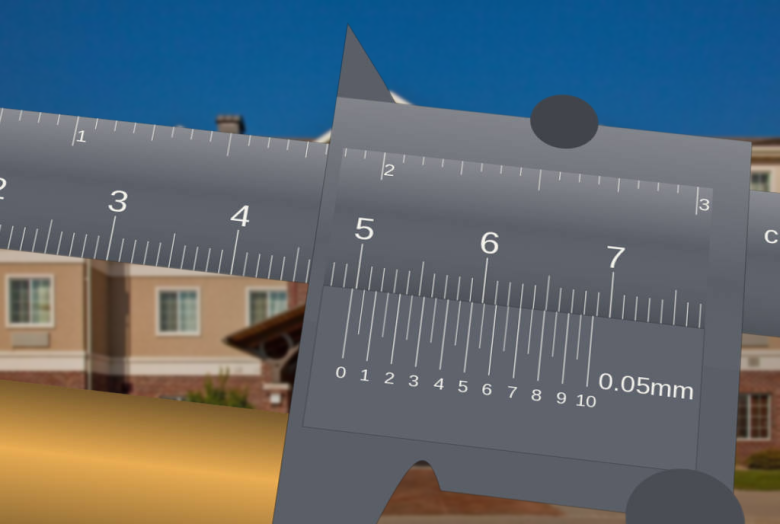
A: mm 49.7
